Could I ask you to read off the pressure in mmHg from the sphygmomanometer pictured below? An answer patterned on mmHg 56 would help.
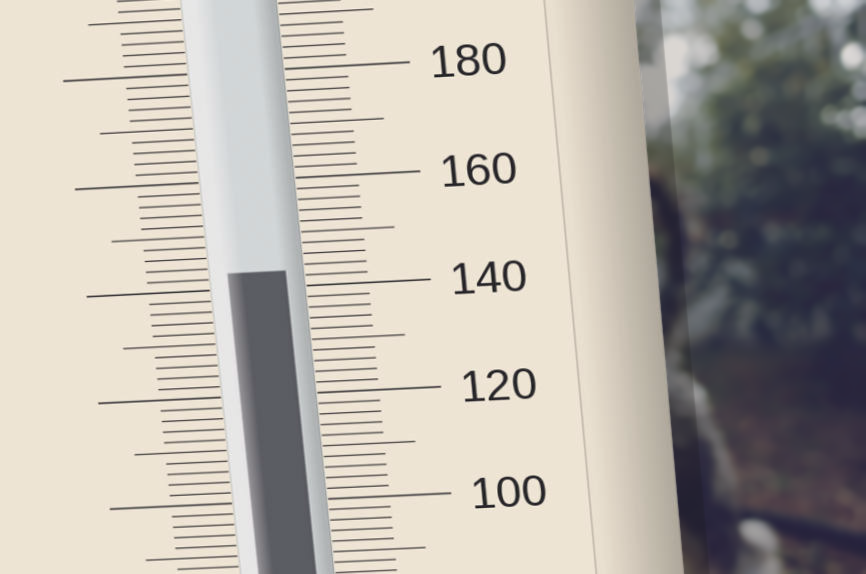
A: mmHg 143
